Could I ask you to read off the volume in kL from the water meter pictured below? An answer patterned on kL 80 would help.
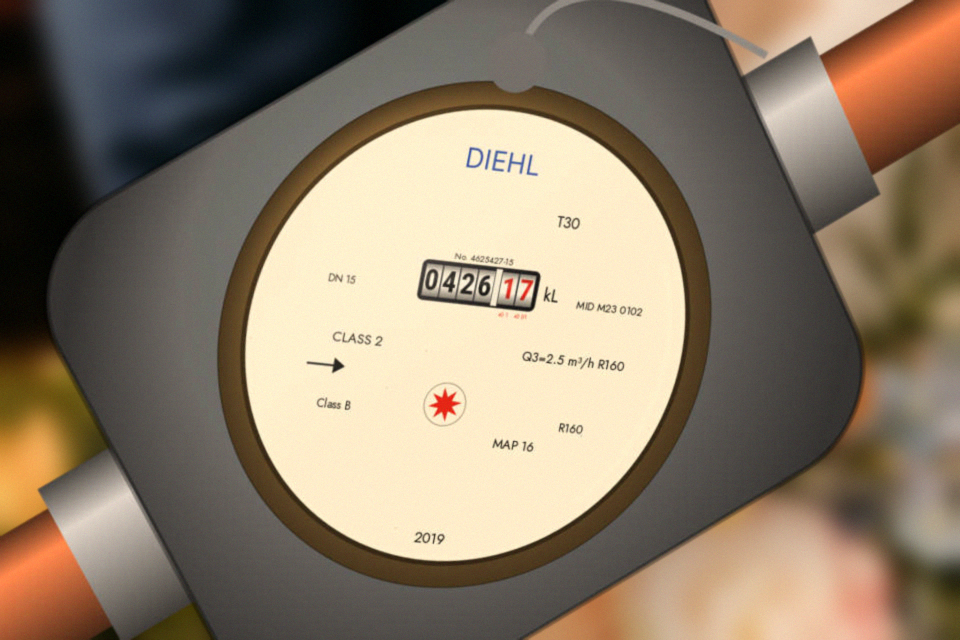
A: kL 426.17
